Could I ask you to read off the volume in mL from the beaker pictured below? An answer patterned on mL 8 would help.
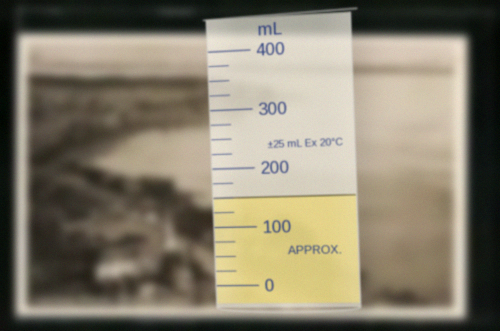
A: mL 150
